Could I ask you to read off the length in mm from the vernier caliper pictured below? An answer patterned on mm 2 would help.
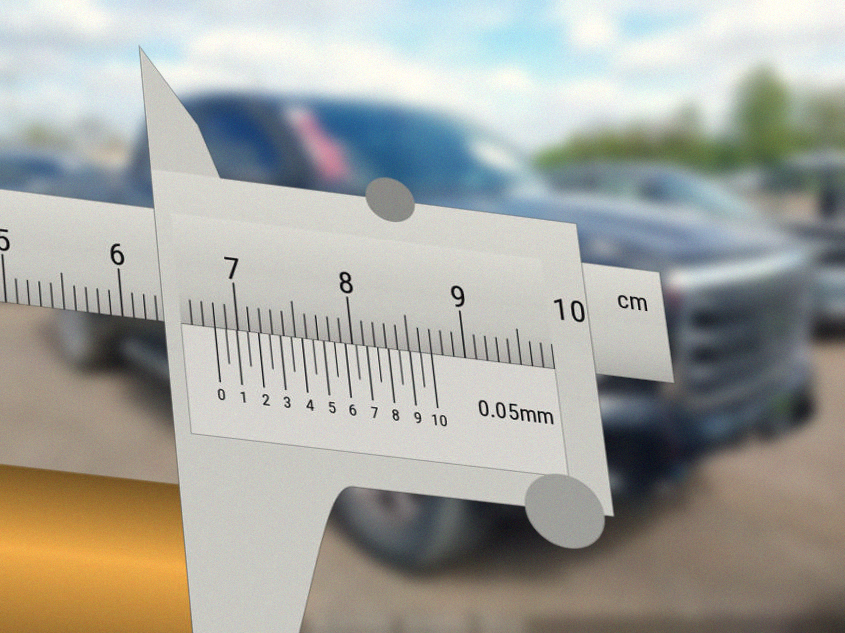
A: mm 68.0
